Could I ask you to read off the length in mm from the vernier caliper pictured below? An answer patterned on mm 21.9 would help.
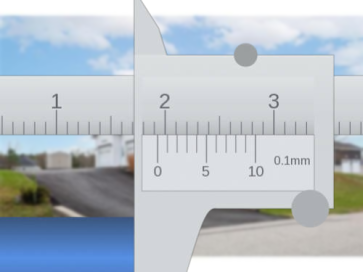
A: mm 19.3
